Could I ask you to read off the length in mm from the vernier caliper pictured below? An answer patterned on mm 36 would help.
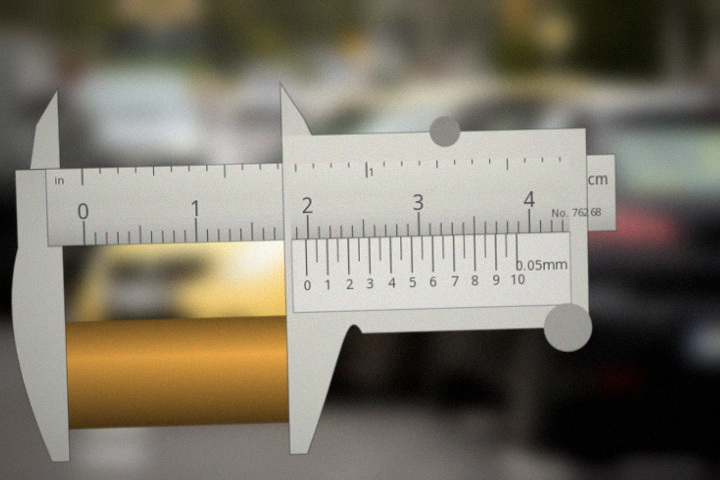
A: mm 19.8
